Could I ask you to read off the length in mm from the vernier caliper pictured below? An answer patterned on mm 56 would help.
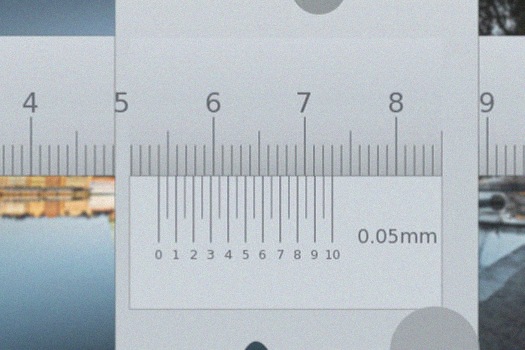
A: mm 54.0
